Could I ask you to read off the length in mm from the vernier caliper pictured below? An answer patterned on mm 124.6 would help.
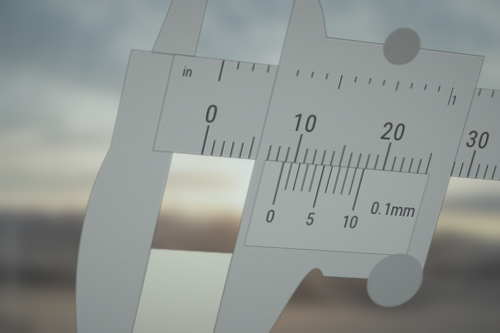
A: mm 8.8
